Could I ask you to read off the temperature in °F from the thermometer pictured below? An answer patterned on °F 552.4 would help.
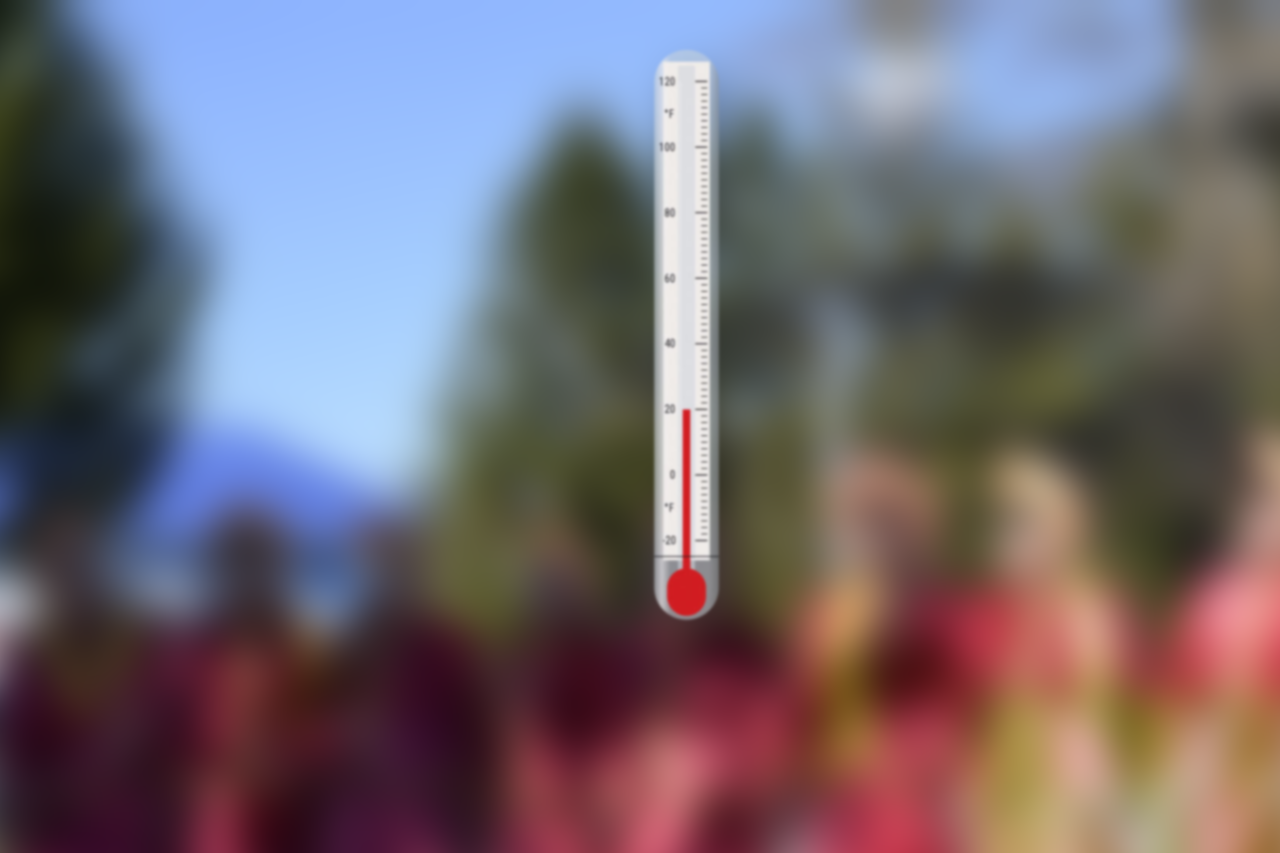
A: °F 20
